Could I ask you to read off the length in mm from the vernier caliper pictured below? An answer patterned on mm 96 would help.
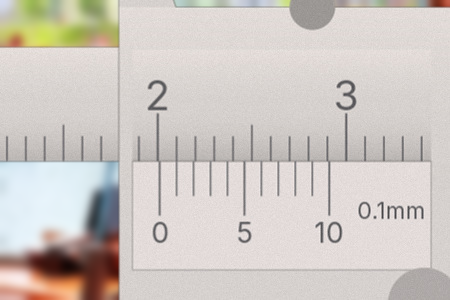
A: mm 20.1
